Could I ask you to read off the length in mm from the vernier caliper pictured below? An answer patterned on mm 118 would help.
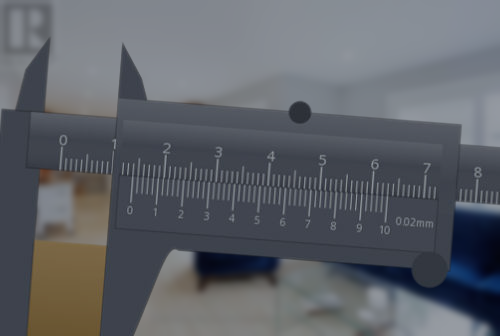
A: mm 14.0
